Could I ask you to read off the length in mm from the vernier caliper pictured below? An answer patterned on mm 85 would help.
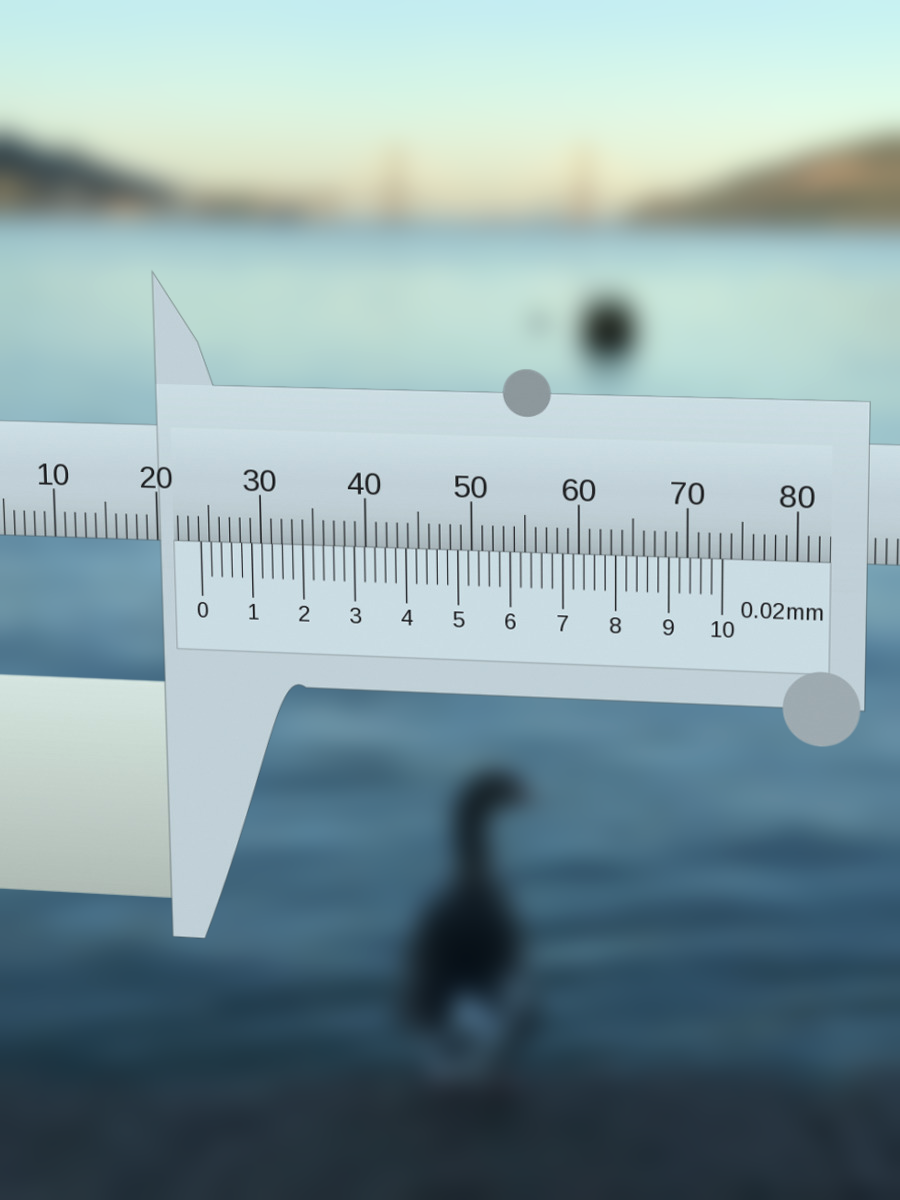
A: mm 24.2
